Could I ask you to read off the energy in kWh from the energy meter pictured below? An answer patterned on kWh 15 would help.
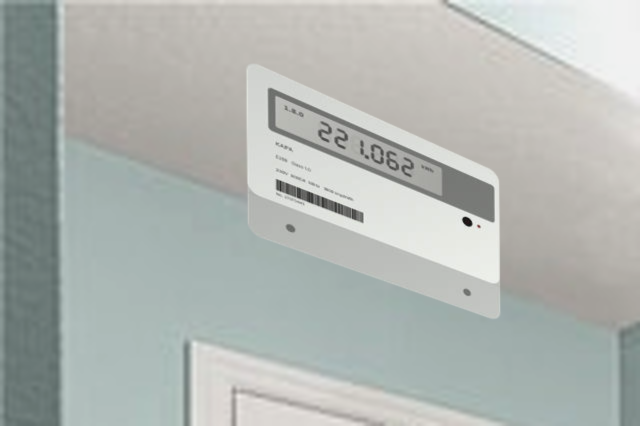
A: kWh 221.062
